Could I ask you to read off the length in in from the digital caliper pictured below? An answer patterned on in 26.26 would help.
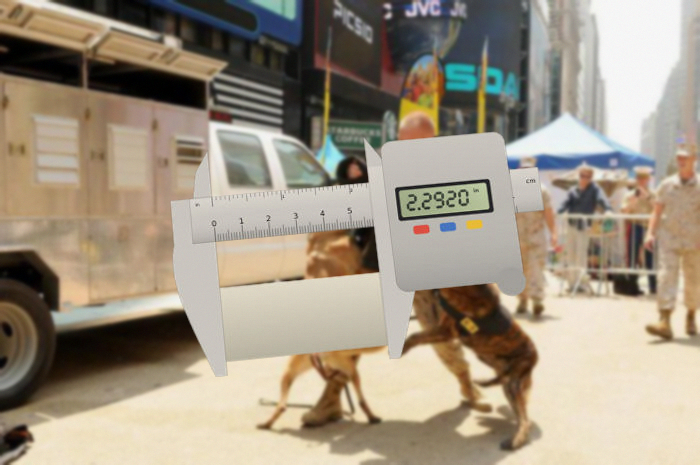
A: in 2.2920
